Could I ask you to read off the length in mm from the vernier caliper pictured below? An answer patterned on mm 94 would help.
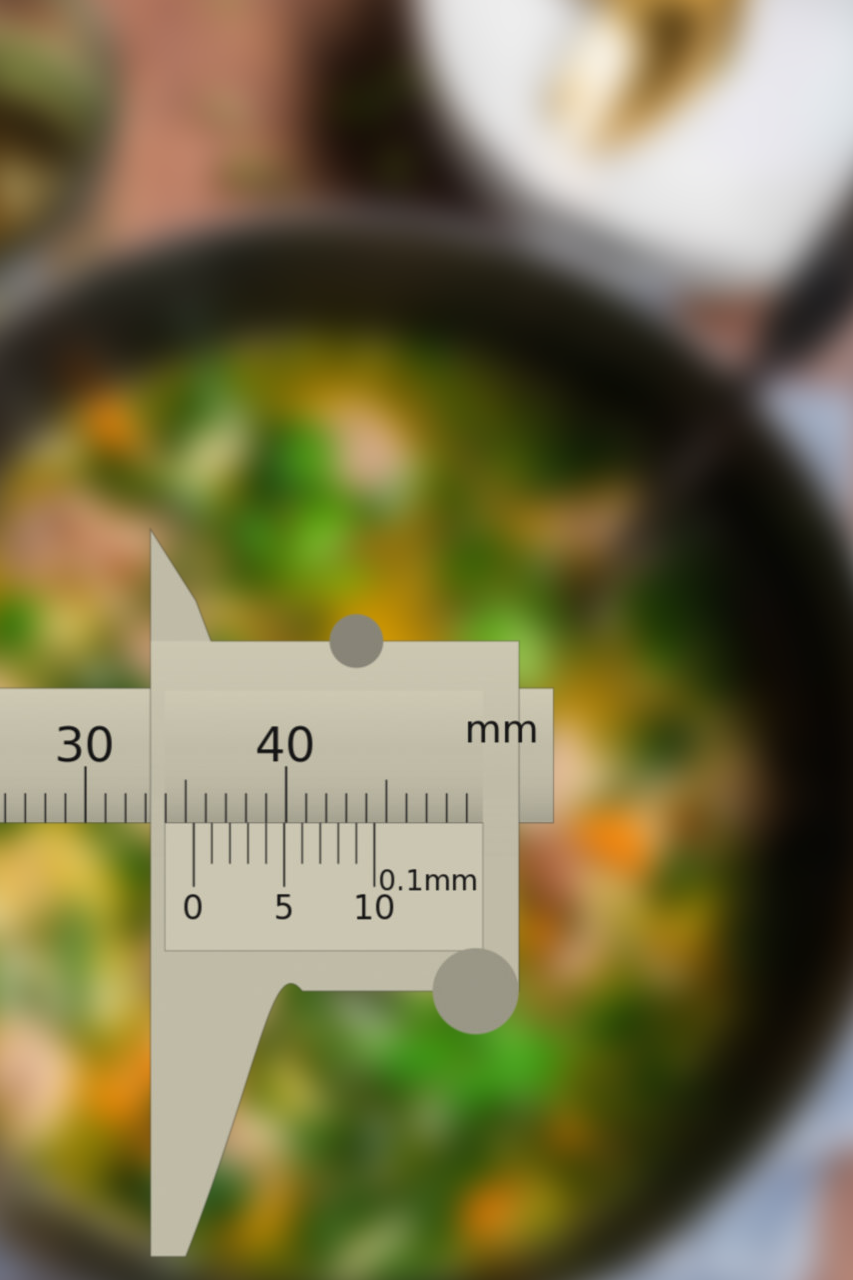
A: mm 35.4
